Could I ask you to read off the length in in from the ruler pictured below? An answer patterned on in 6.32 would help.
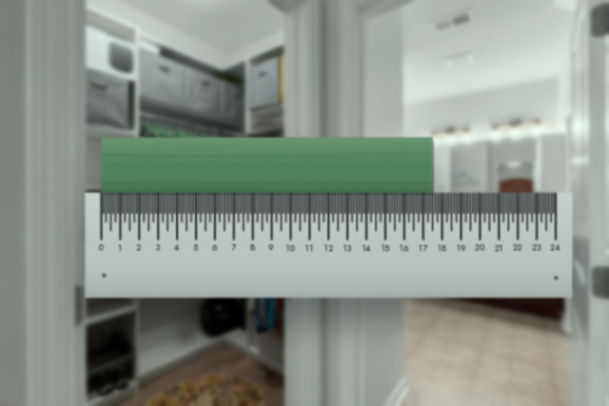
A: in 17.5
